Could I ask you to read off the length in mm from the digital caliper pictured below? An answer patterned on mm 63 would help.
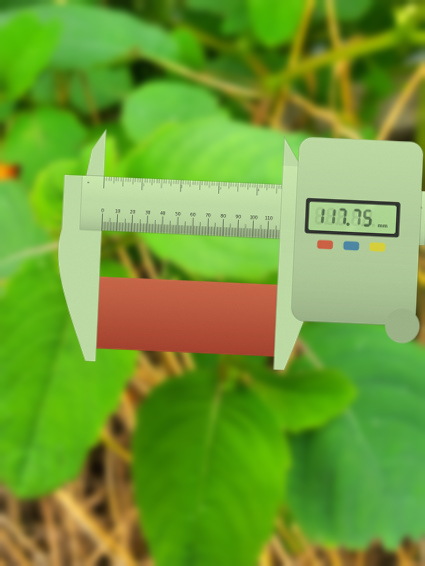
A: mm 117.75
